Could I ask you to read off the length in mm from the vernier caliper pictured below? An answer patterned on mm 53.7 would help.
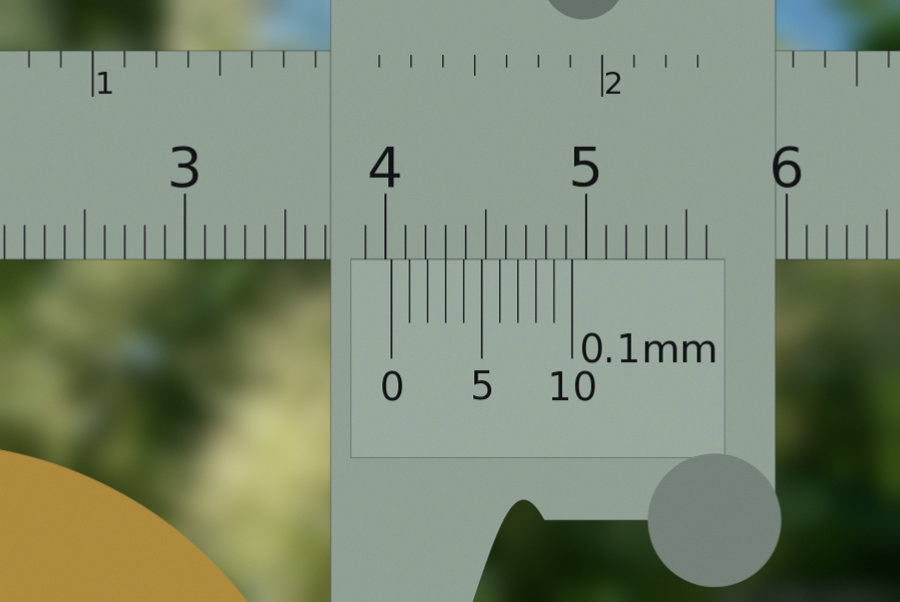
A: mm 40.3
